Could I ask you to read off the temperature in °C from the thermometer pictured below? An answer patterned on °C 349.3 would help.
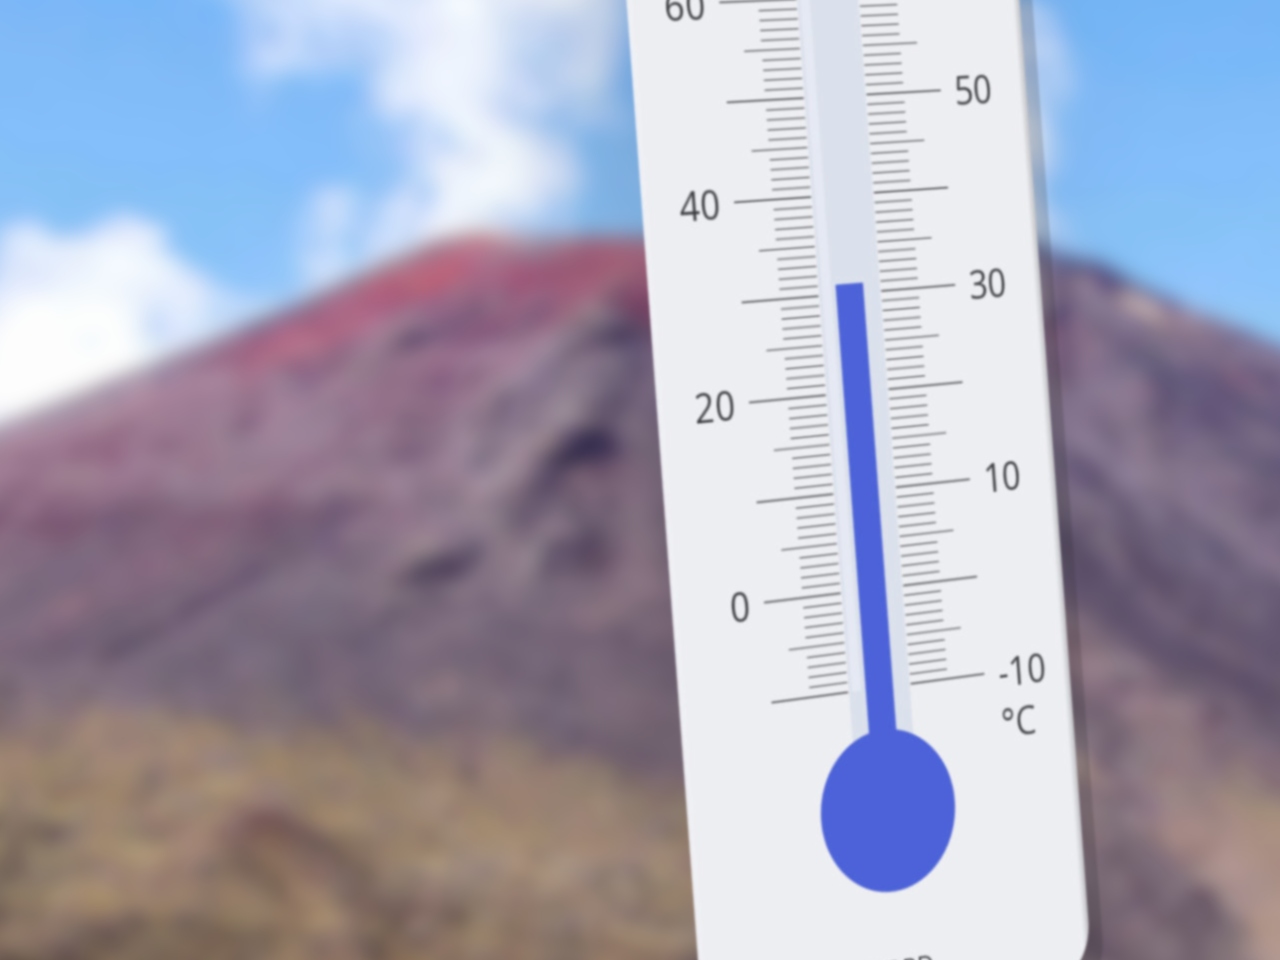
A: °C 31
